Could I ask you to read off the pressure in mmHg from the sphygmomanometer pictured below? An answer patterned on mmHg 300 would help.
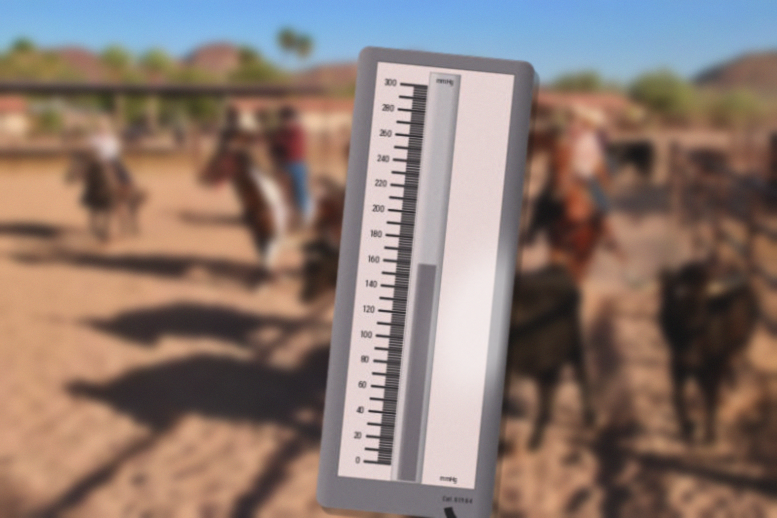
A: mmHg 160
